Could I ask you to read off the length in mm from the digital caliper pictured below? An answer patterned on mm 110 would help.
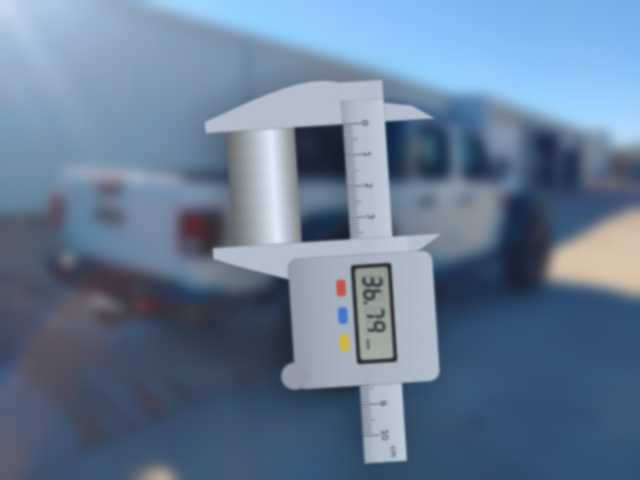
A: mm 36.79
